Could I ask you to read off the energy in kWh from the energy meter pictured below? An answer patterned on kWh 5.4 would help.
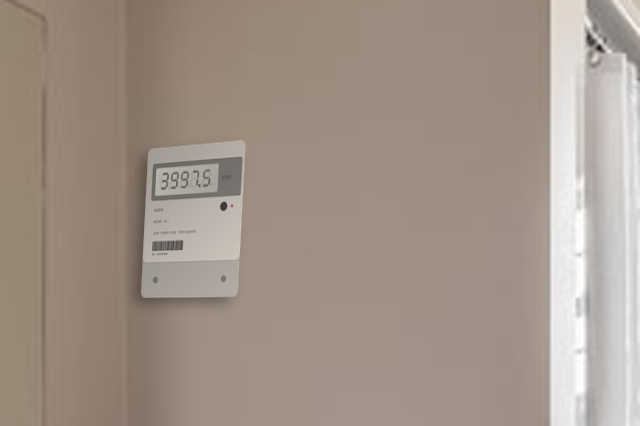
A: kWh 3997.5
